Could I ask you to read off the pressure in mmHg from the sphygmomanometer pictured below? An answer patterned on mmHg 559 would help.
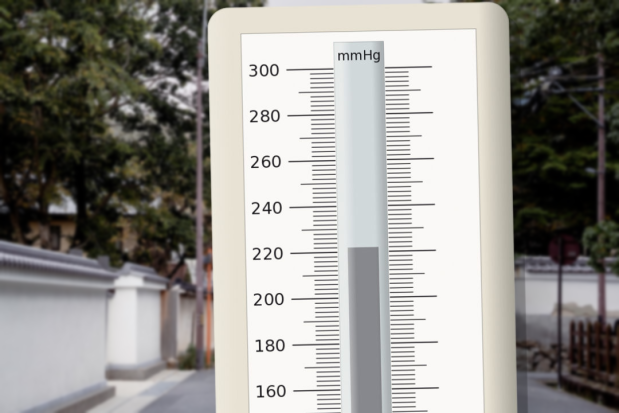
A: mmHg 222
